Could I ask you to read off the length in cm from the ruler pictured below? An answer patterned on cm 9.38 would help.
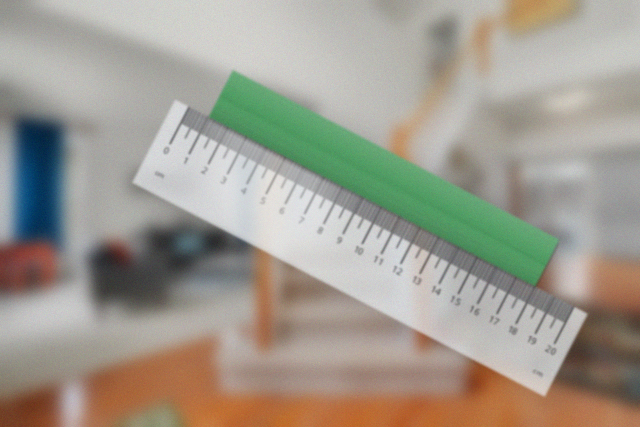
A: cm 17
